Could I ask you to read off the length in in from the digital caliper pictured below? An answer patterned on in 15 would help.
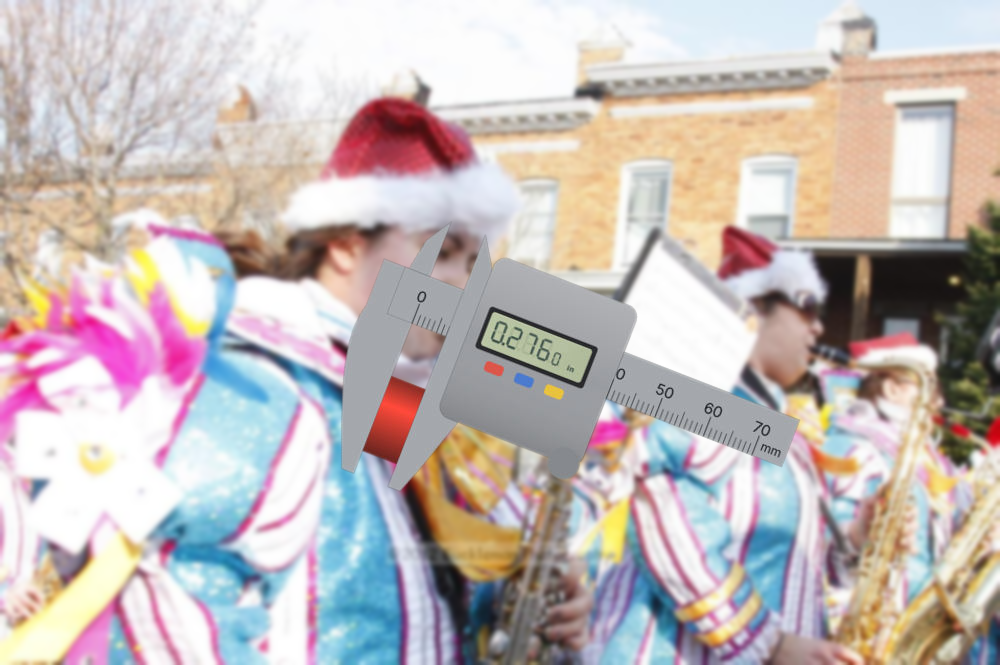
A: in 0.2760
